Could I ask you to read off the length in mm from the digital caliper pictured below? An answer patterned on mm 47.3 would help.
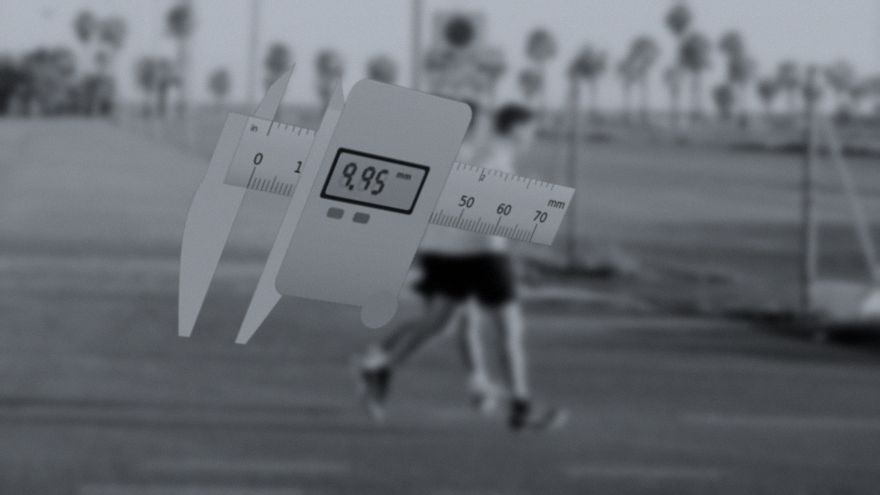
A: mm 9.95
